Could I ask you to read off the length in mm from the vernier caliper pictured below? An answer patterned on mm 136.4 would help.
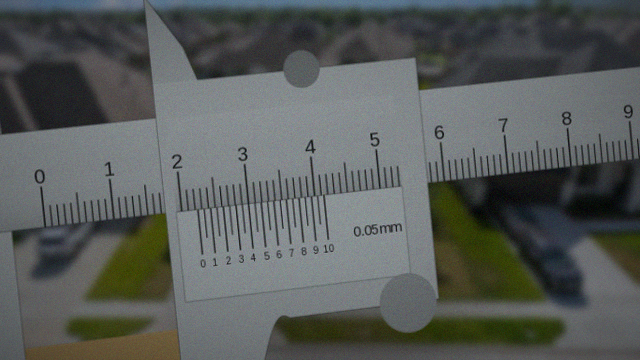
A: mm 22.4
